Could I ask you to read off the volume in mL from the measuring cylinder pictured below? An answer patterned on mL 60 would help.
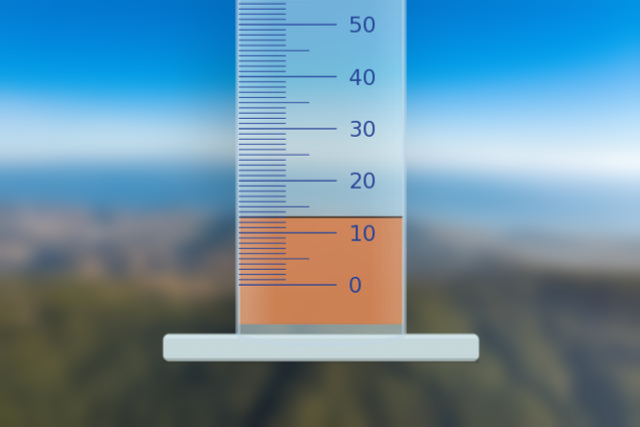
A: mL 13
